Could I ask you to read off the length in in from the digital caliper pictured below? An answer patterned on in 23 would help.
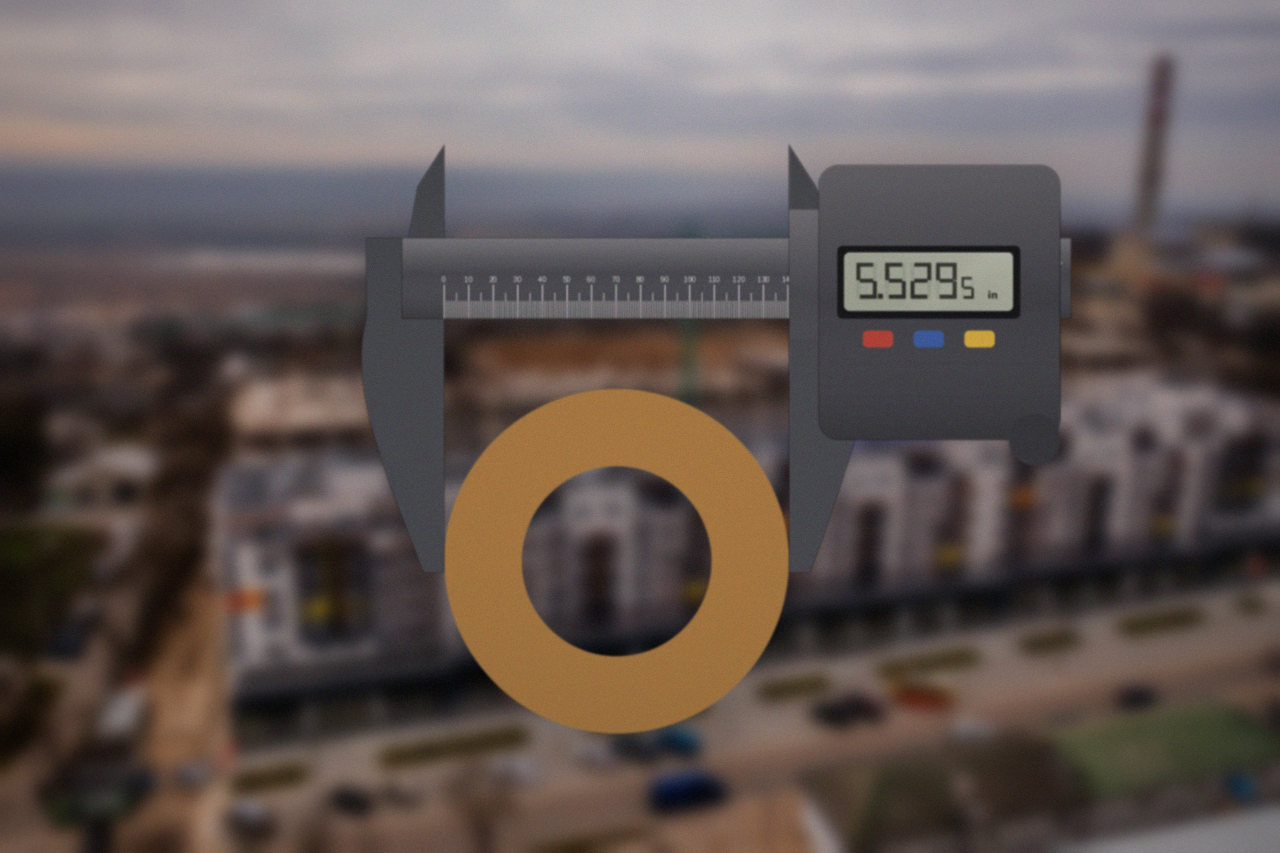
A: in 5.5295
